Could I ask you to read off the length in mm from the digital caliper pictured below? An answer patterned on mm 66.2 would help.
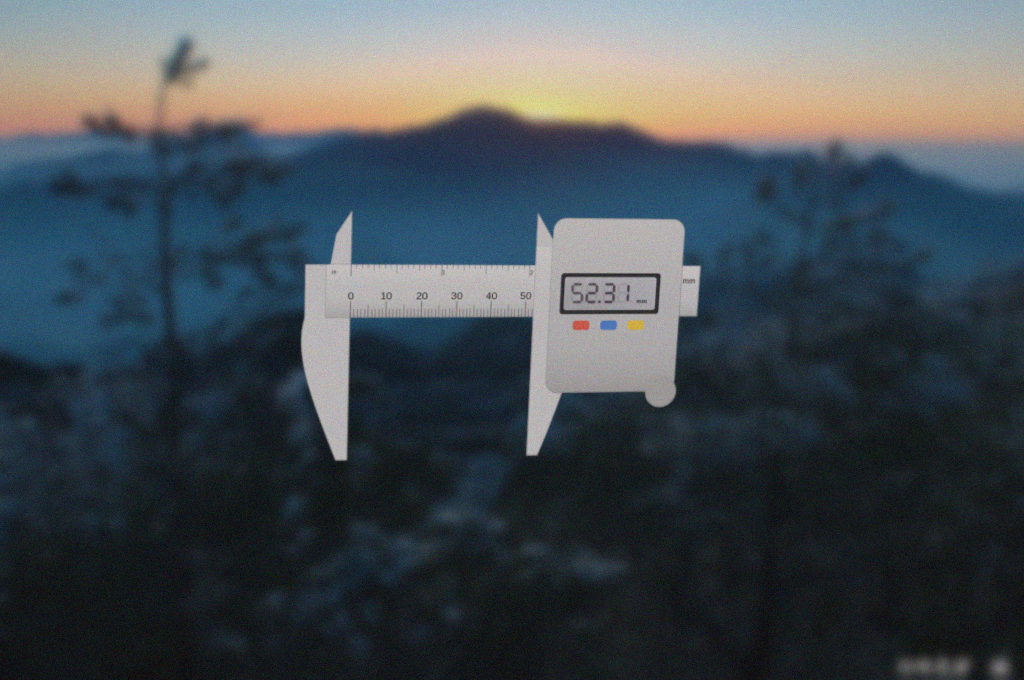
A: mm 52.31
